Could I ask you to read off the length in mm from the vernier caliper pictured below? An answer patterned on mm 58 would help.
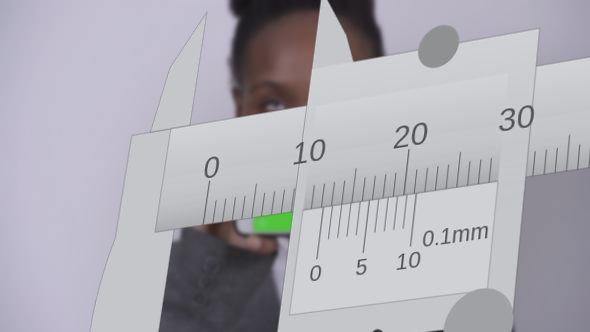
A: mm 12.2
